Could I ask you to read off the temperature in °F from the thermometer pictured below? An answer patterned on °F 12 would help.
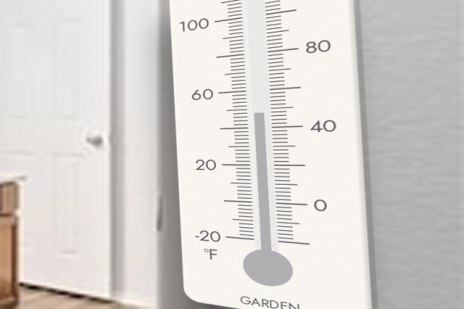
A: °F 48
